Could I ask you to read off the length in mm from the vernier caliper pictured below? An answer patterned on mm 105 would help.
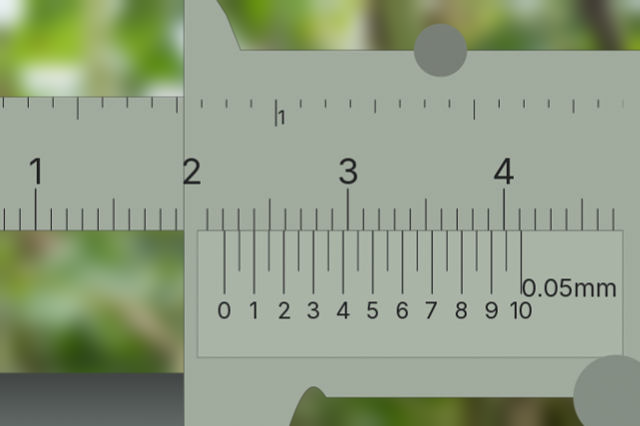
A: mm 22.1
